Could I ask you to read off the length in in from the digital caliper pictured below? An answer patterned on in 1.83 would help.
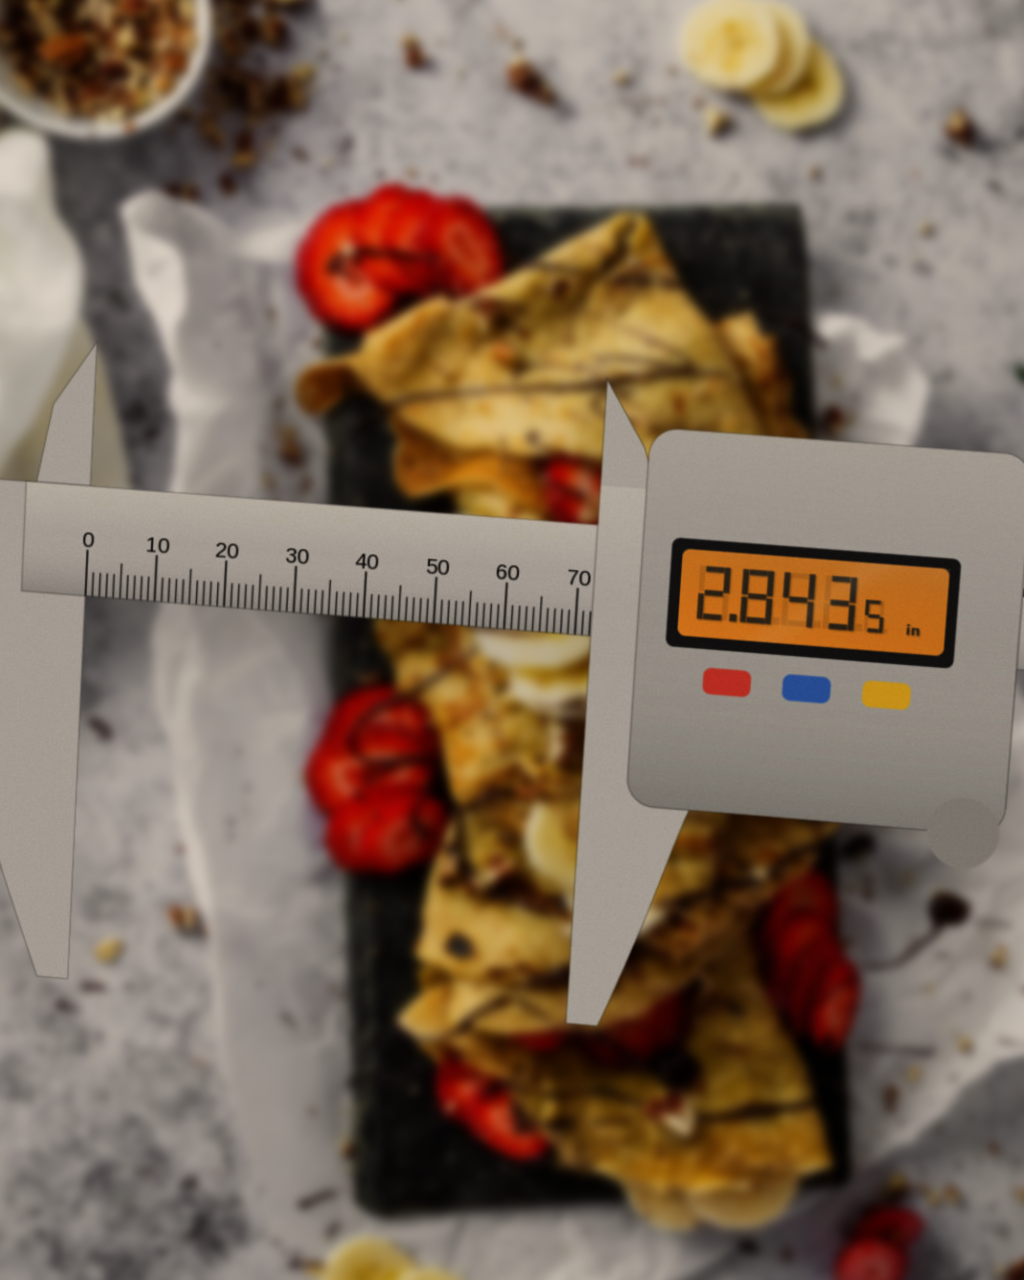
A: in 2.8435
